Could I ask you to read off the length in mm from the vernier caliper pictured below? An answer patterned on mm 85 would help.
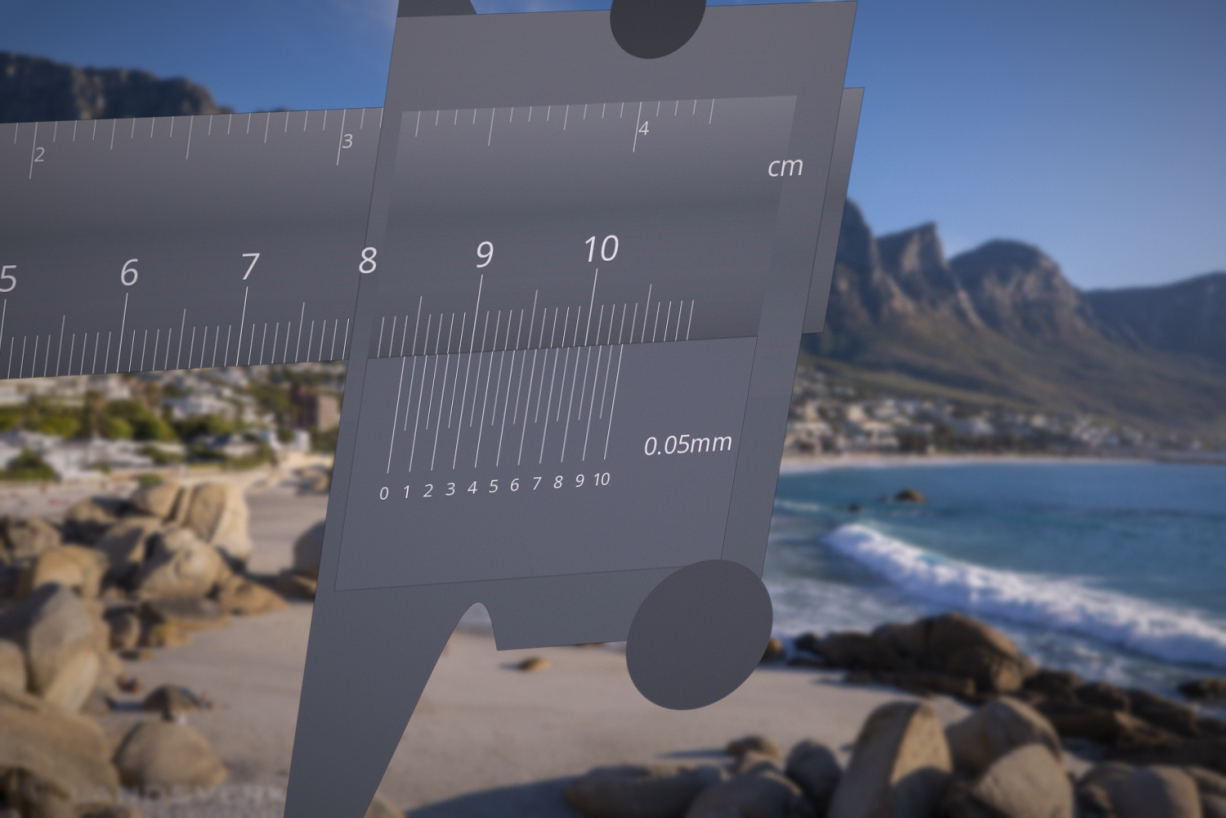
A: mm 84.3
